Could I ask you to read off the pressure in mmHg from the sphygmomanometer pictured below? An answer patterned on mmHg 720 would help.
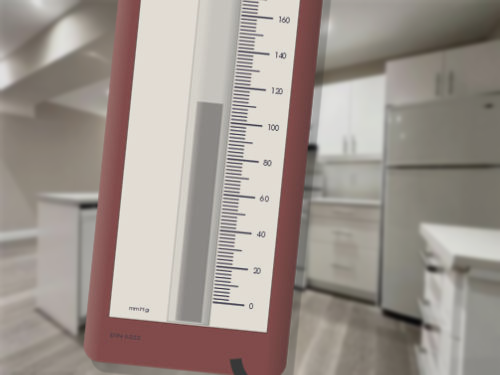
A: mmHg 110
